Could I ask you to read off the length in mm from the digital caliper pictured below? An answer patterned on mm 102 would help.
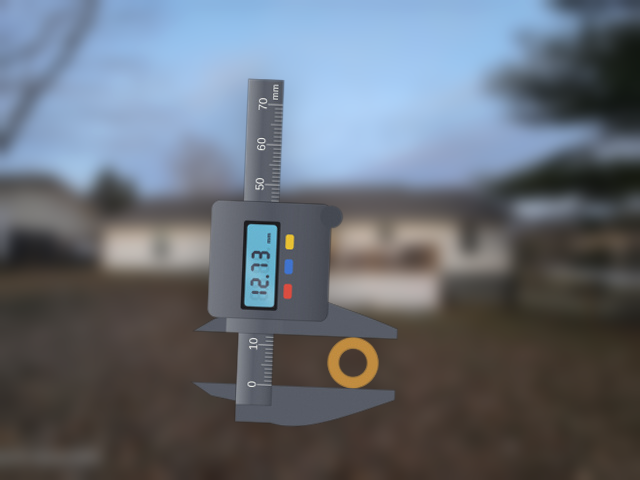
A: mm 12.73
